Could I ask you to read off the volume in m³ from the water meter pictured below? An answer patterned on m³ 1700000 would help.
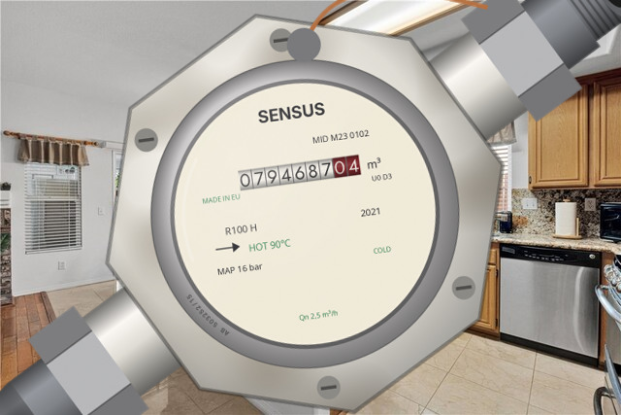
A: m³ 794687.04
